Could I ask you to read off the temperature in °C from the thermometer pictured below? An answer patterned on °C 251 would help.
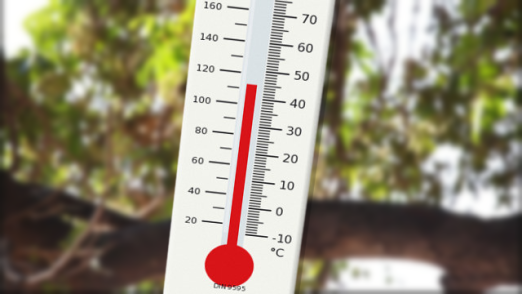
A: °C 45
